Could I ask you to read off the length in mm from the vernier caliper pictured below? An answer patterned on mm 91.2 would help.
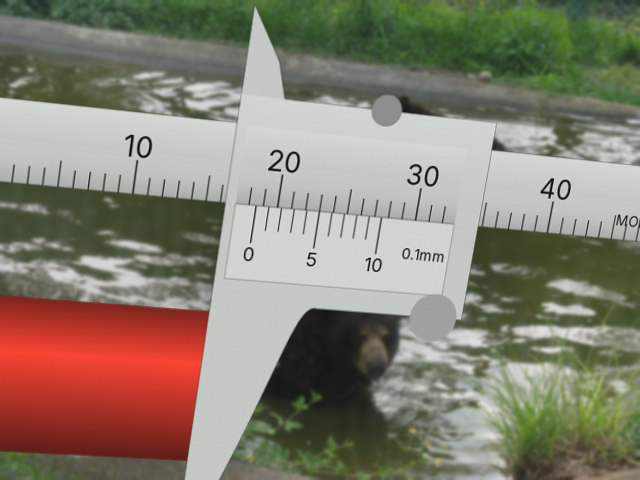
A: mm 18.5
